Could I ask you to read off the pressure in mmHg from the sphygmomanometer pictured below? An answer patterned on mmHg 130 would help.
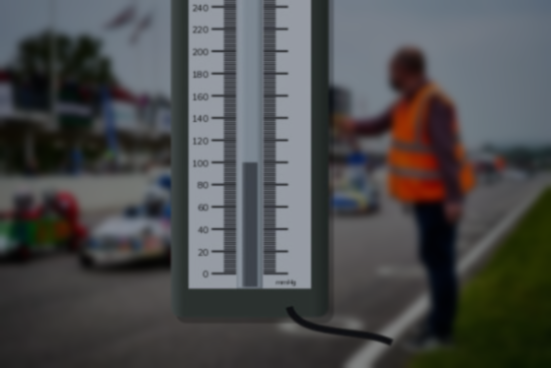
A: mmHg 100
